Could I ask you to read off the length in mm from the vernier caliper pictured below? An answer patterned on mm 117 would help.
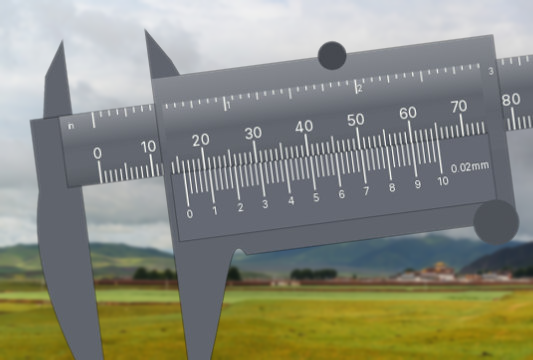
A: mm 16.0
